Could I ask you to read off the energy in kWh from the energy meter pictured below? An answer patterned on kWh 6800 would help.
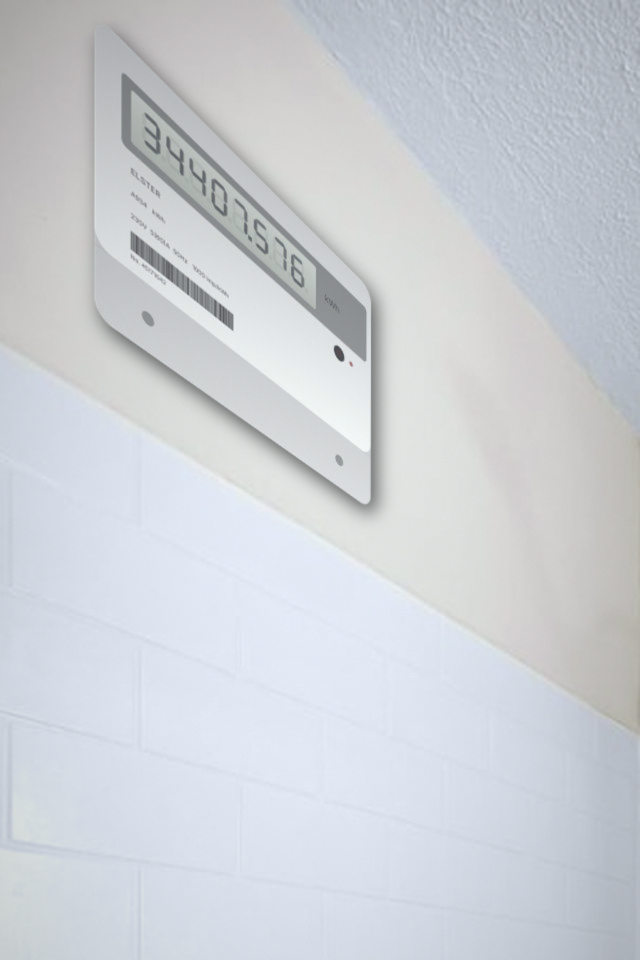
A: kWh 34407.576
